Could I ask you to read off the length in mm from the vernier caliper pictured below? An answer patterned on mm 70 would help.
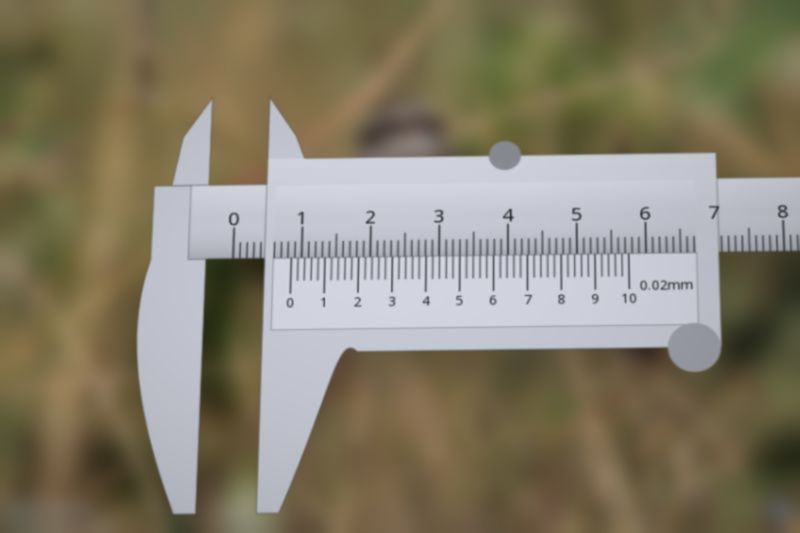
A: mm 8.5
